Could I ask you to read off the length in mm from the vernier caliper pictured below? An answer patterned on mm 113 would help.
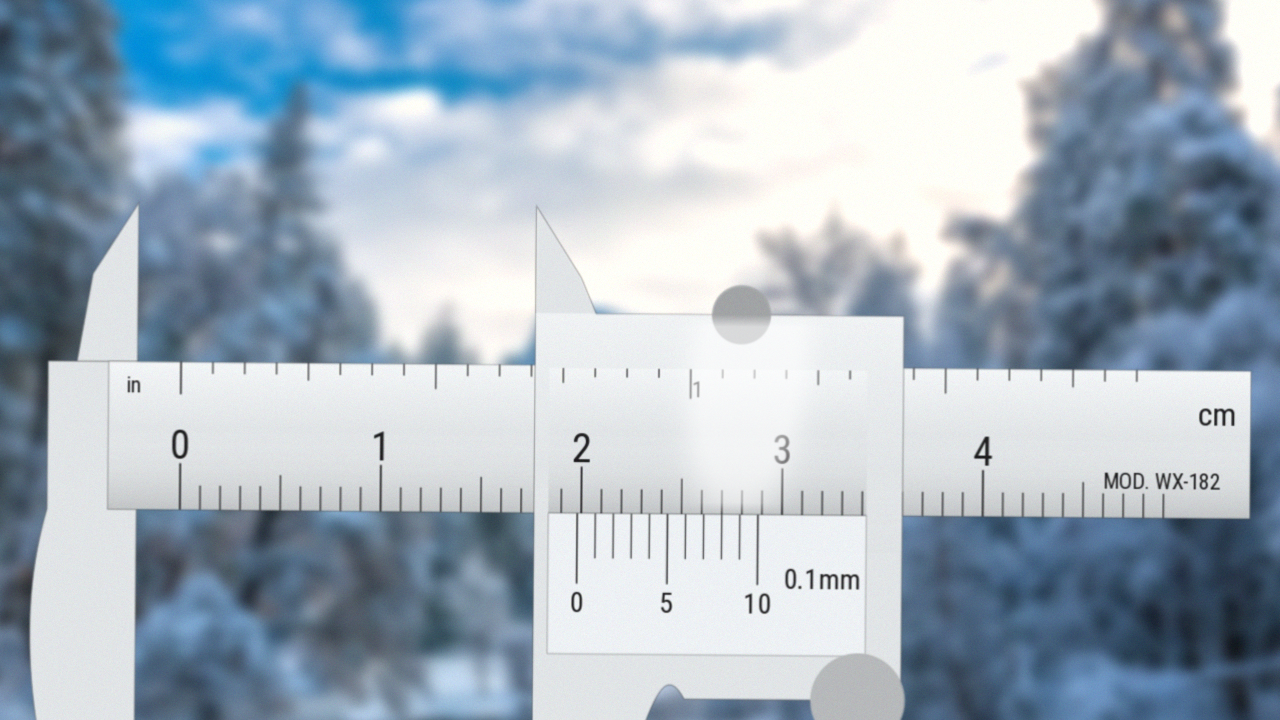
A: mm 19.8
